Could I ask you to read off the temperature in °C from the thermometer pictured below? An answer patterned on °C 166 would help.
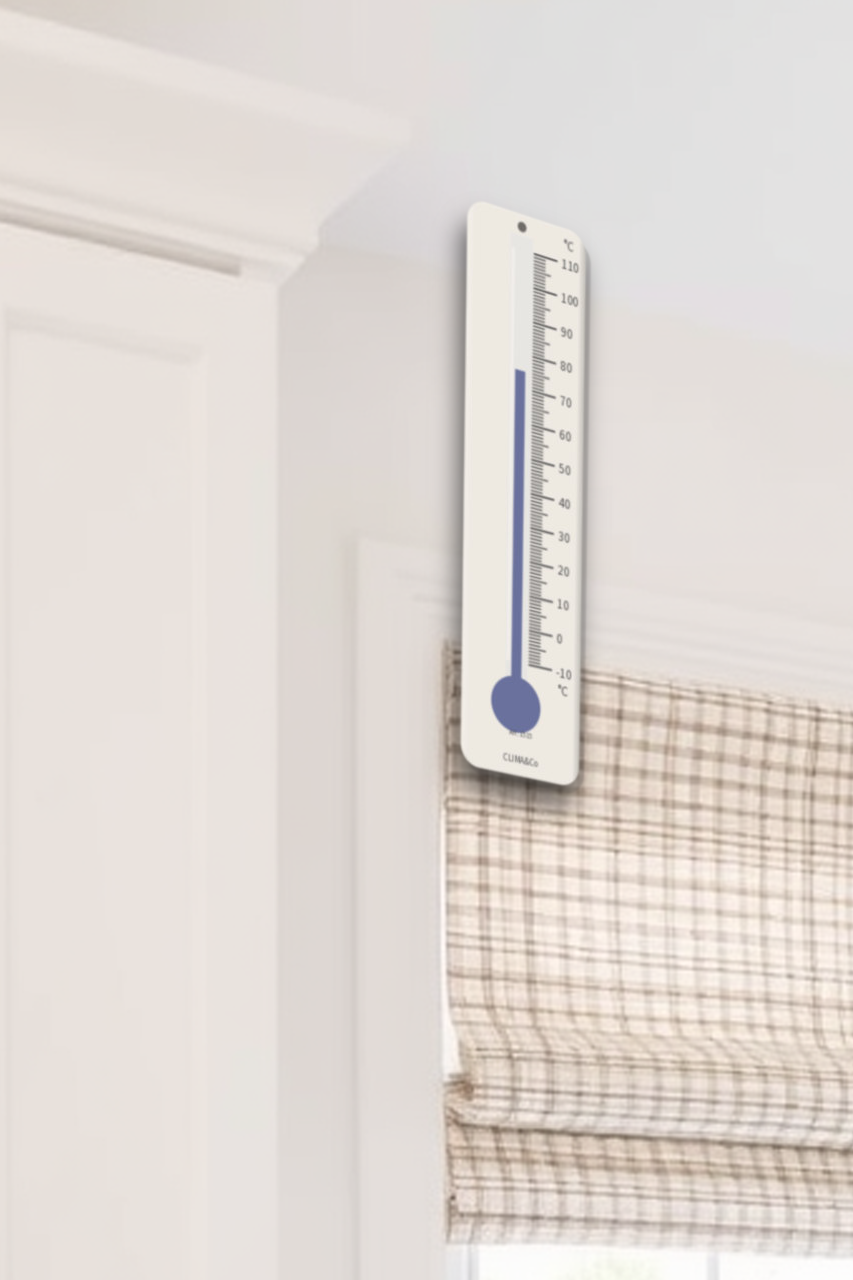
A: °C 75
